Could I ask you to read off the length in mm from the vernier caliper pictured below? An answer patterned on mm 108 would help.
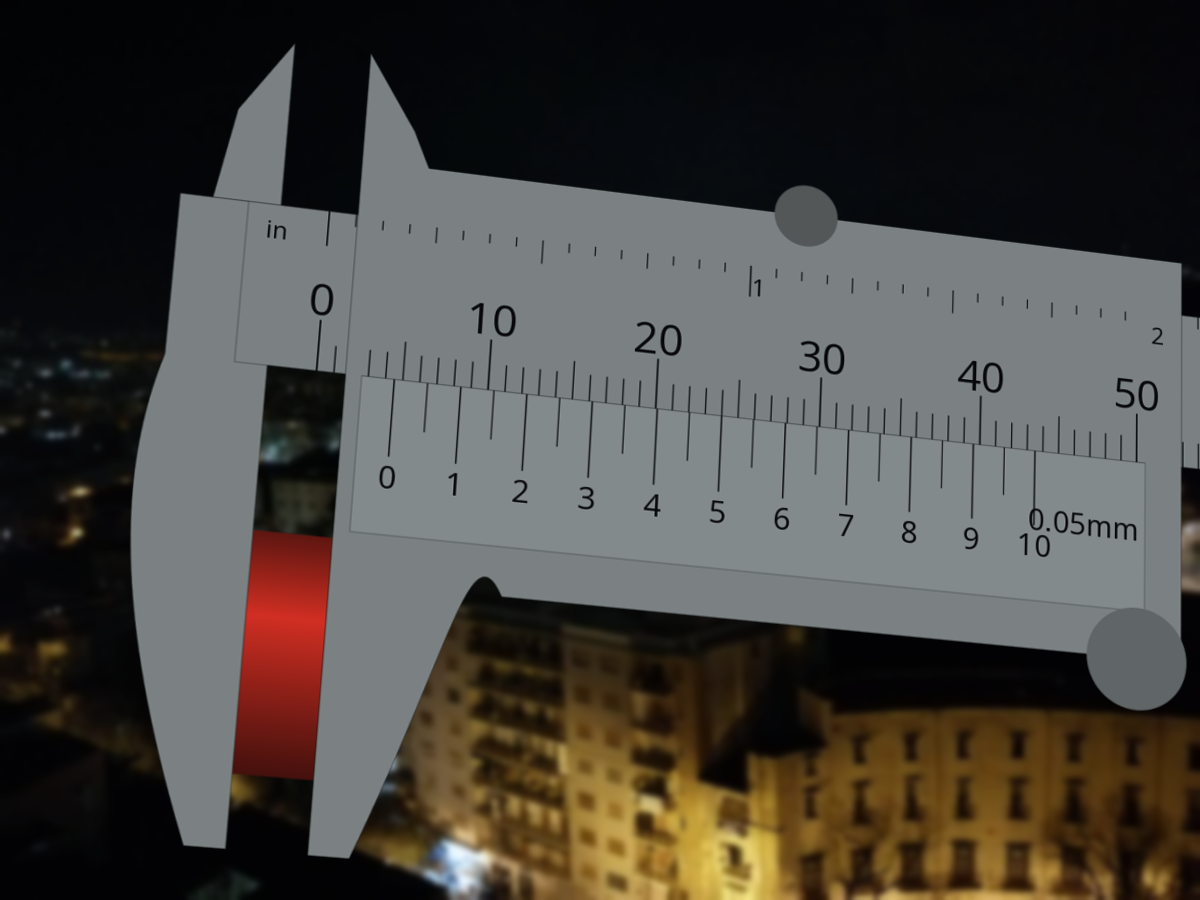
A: mm 4.5
